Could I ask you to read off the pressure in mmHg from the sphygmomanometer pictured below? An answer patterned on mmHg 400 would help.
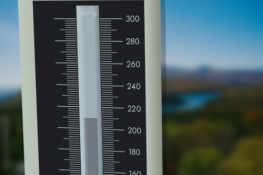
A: mmHg 210
